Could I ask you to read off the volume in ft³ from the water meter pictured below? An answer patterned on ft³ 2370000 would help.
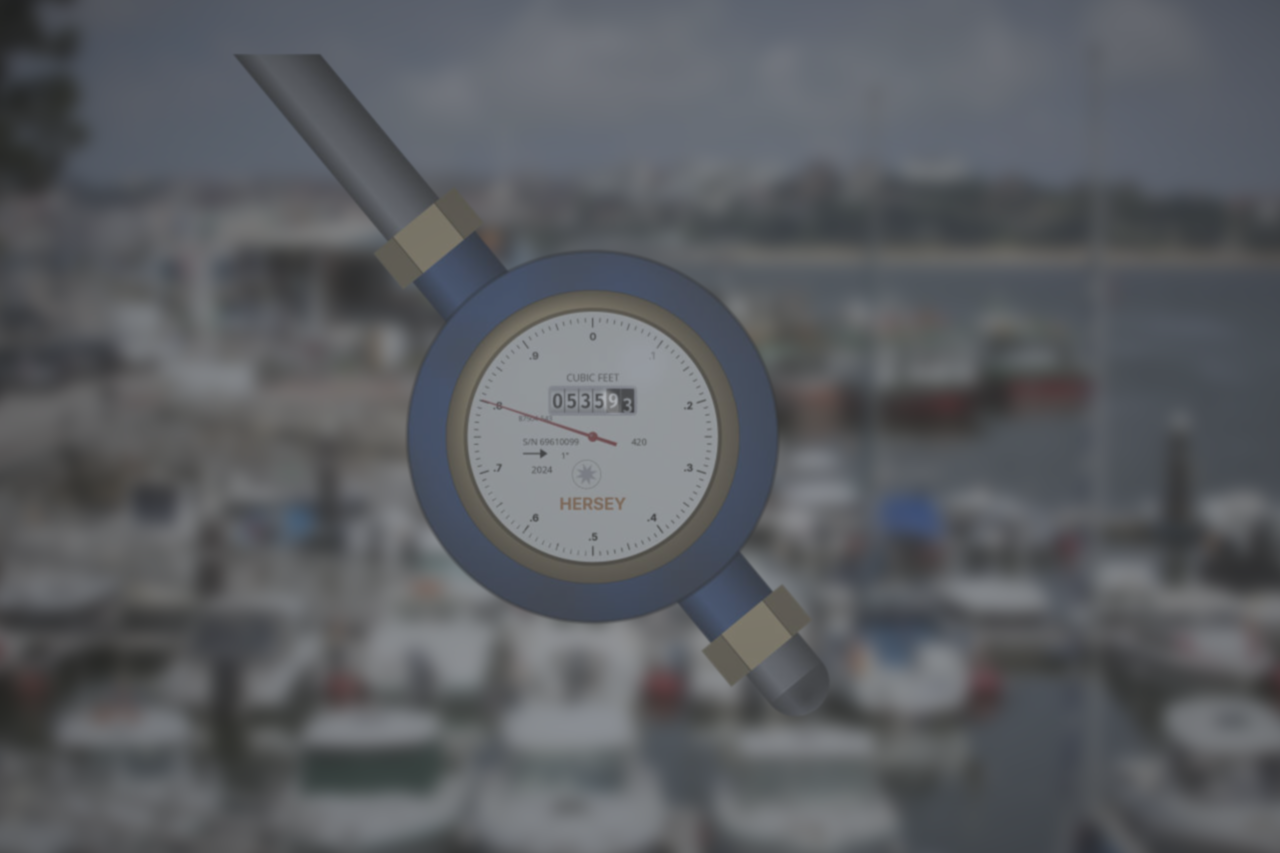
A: ft³ 53592.80
